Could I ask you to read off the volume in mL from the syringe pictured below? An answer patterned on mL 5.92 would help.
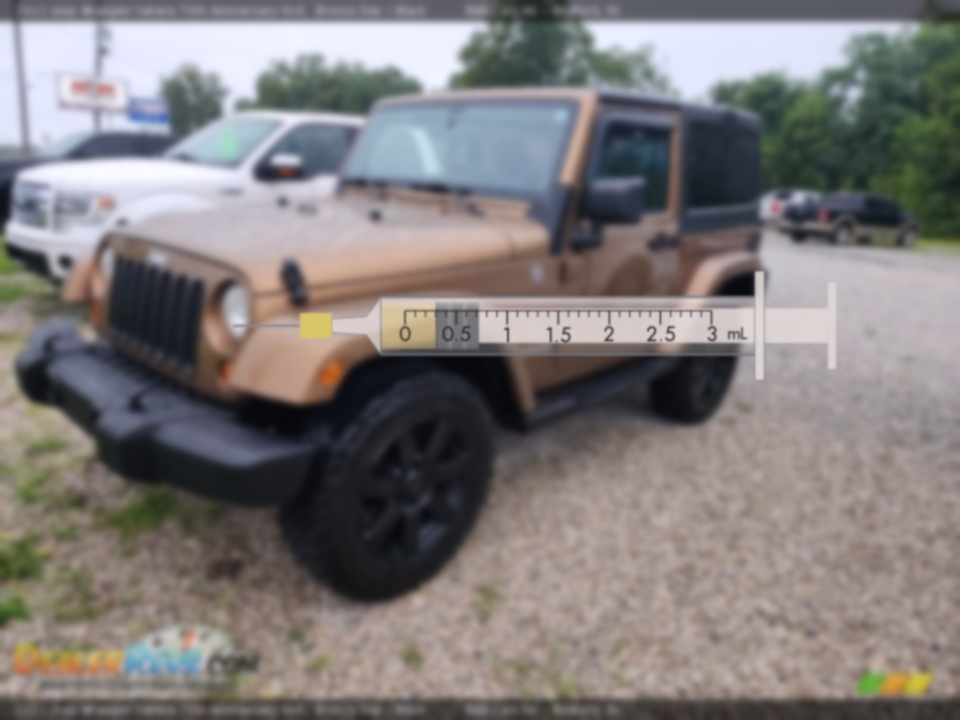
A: mL 0.3
